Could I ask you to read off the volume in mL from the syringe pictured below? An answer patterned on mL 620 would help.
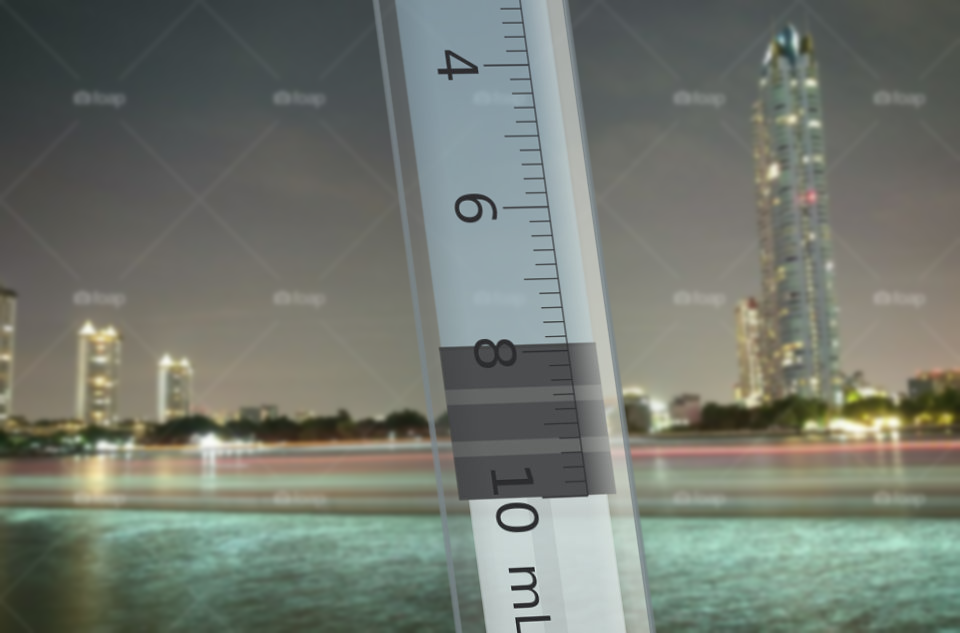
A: mL 7.9
